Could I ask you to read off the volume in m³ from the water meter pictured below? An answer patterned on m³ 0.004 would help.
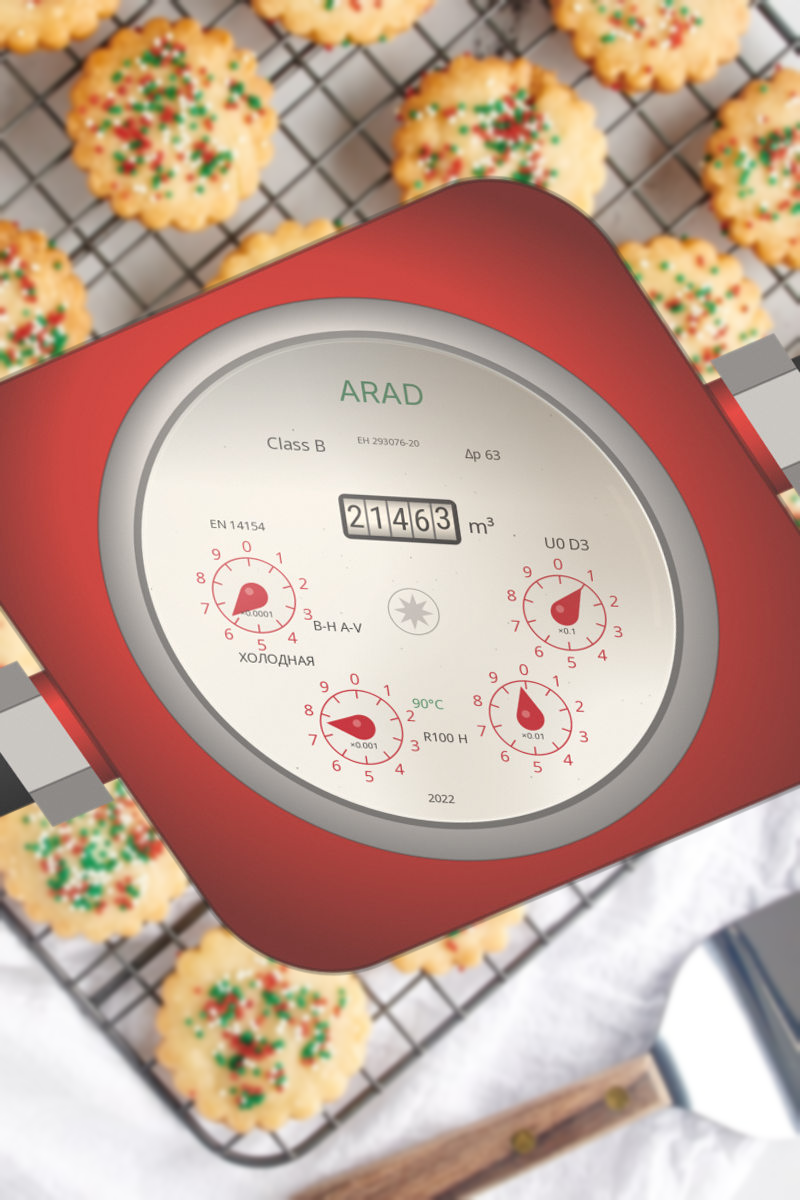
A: m³ 21463.0976
